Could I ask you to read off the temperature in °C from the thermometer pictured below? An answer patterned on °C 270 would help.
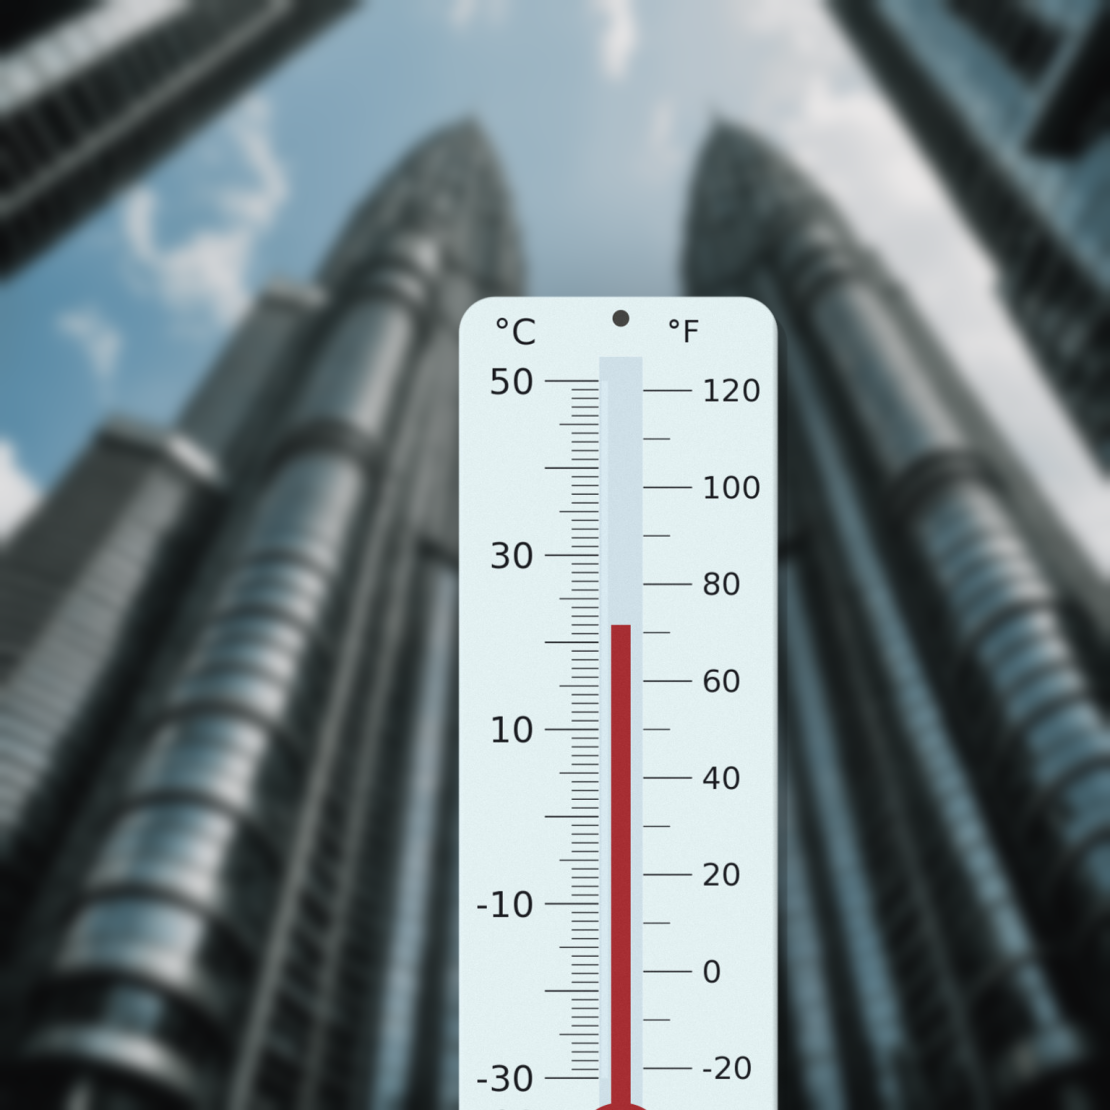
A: °C 22
